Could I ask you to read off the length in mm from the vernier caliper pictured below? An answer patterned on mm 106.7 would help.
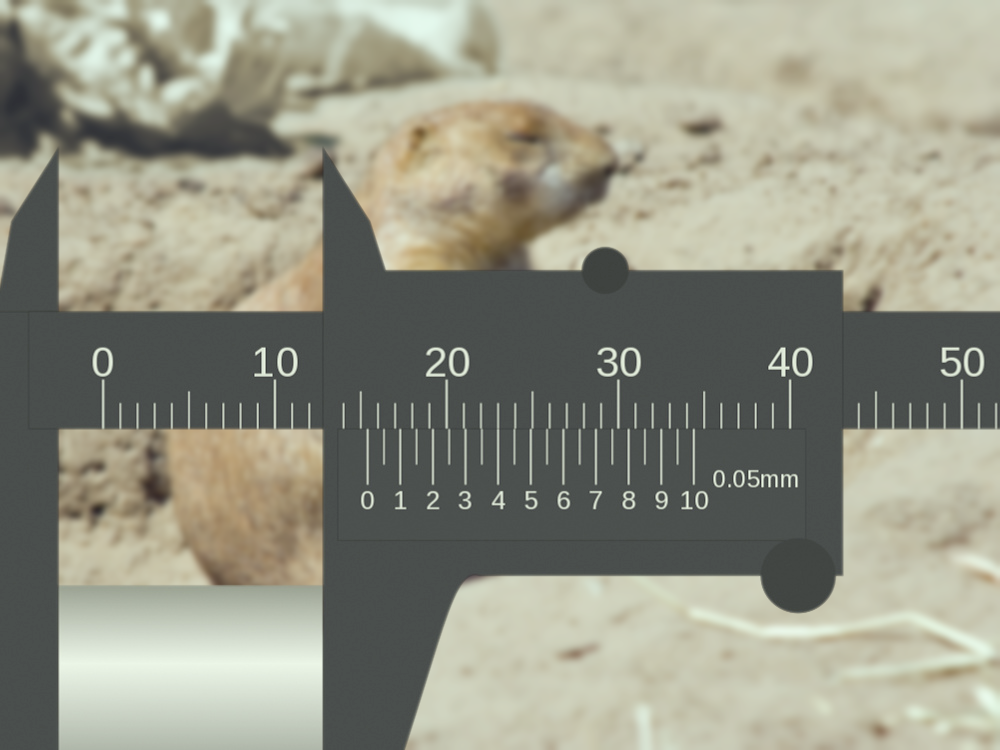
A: mm 15.4
